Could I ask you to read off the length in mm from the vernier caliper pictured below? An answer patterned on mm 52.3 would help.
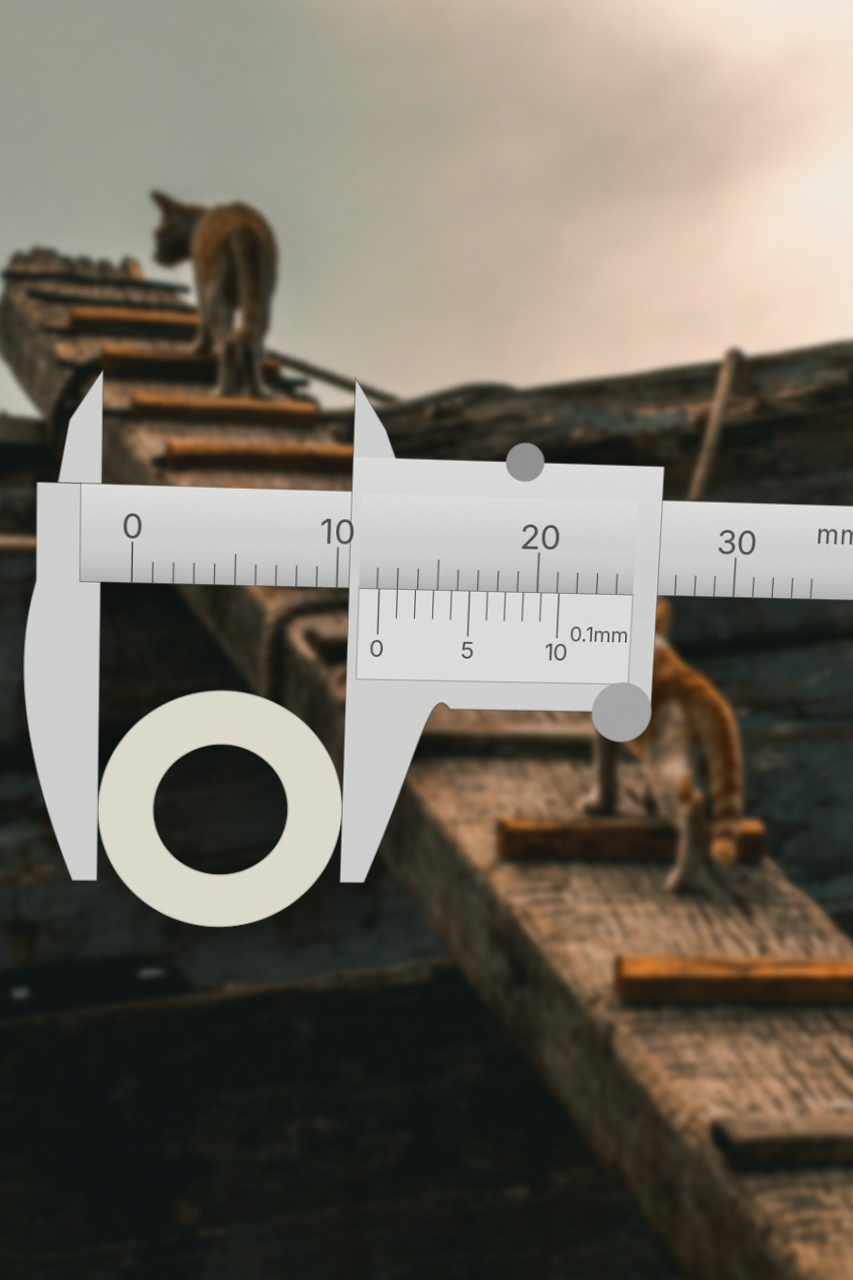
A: mm 12.1
